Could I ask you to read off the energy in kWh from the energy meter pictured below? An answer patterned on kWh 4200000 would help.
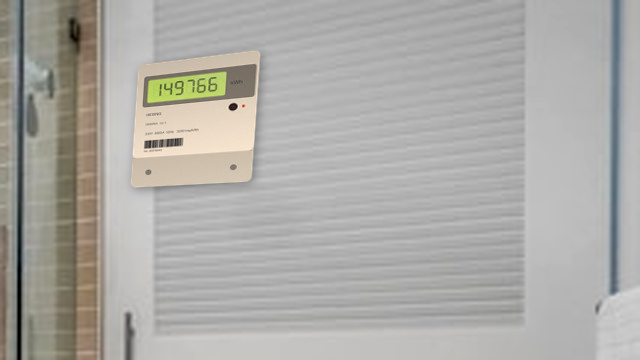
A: kWh 149766
